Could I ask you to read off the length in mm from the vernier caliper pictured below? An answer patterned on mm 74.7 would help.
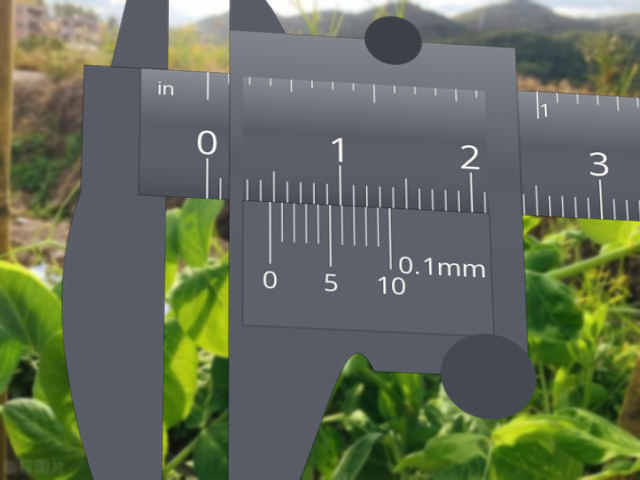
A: mm 4.7
